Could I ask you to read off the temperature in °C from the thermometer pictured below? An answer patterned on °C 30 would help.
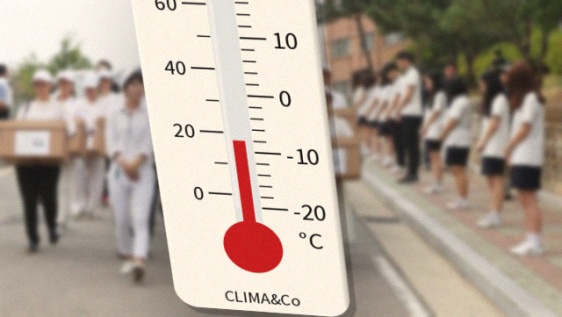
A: °C -8
